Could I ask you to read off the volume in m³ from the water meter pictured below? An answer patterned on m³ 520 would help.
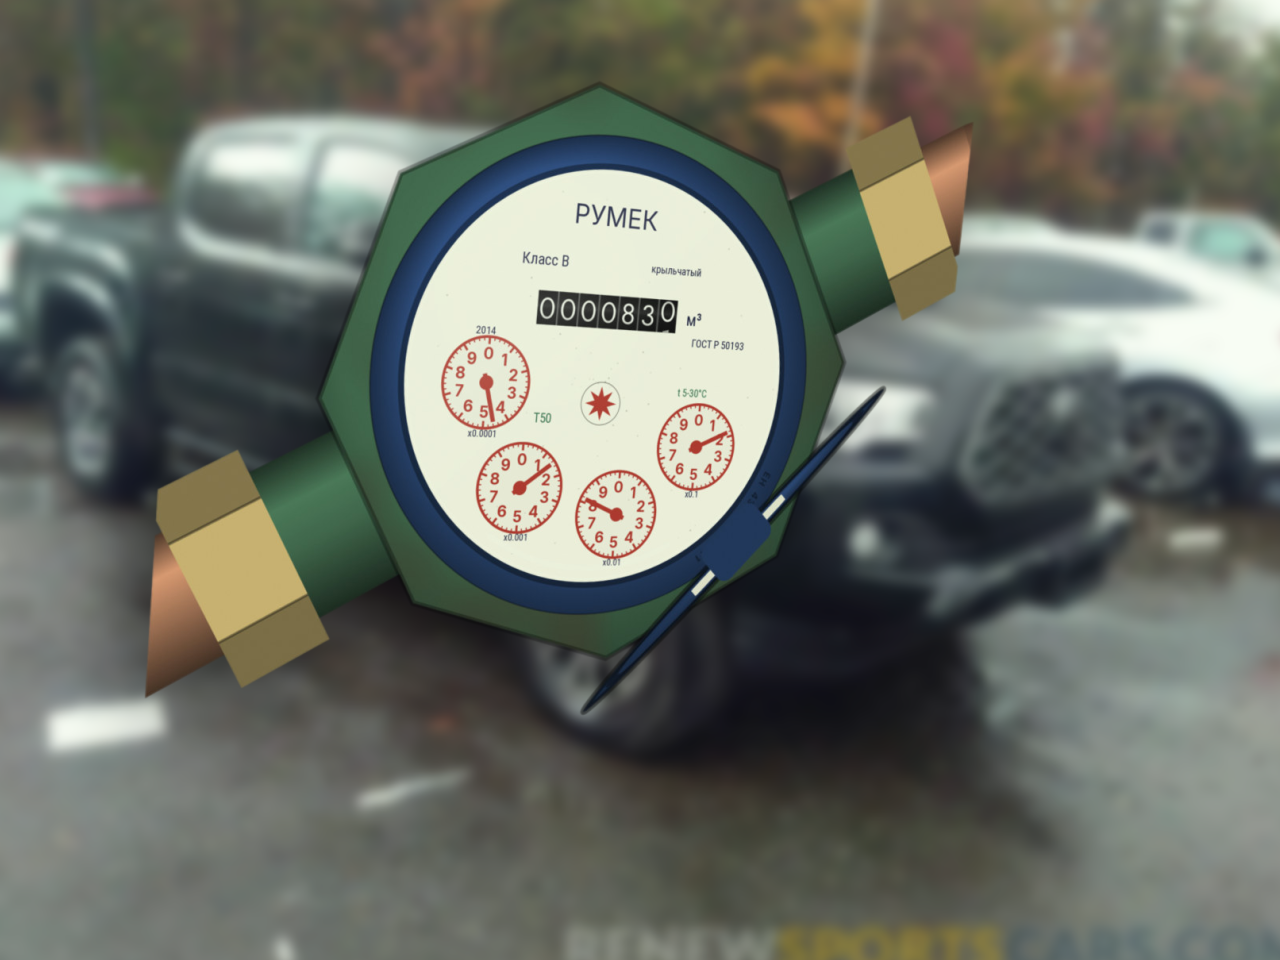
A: m³ 830.1814
